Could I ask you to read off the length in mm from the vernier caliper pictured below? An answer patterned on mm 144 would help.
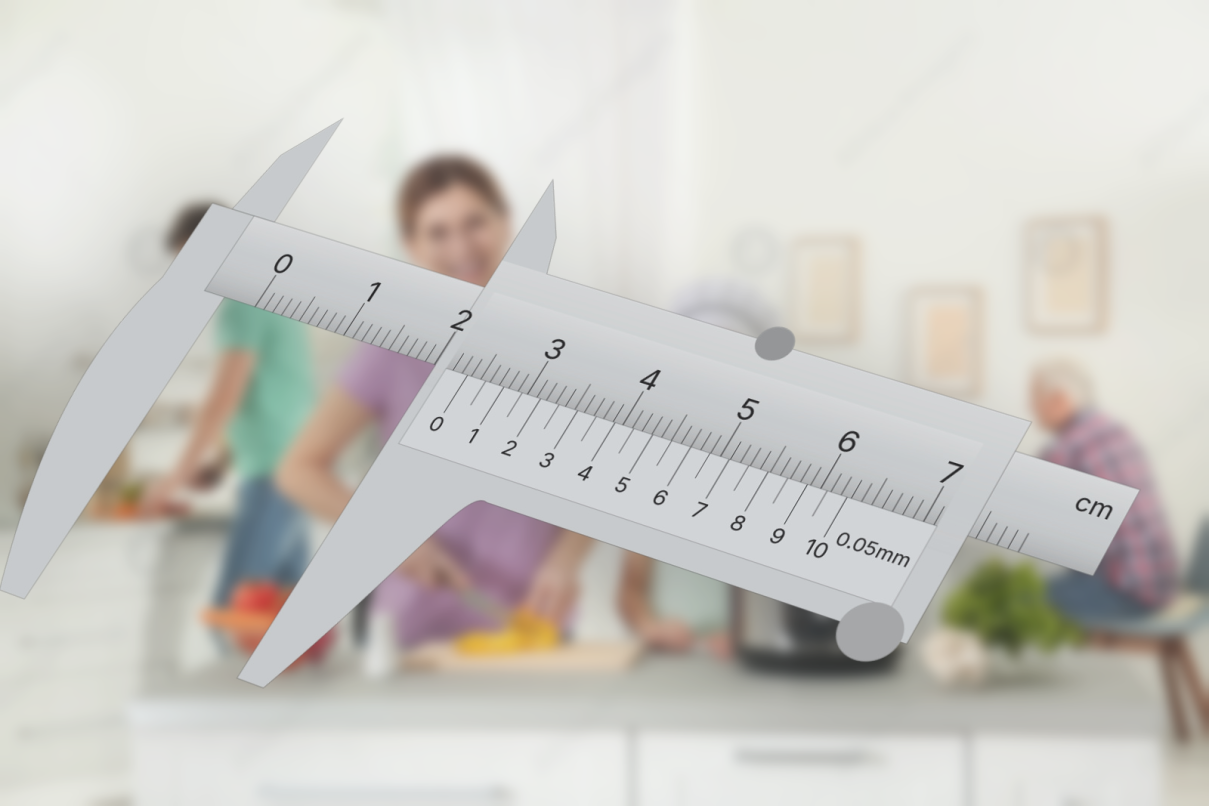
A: mm 23.6
